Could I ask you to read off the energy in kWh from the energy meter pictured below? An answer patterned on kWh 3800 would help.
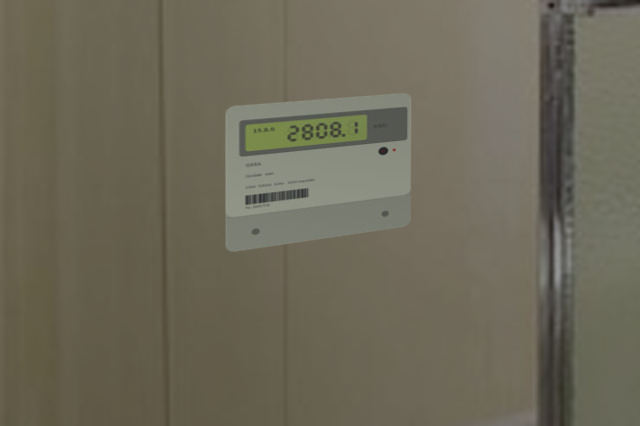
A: kWh 2808.1
